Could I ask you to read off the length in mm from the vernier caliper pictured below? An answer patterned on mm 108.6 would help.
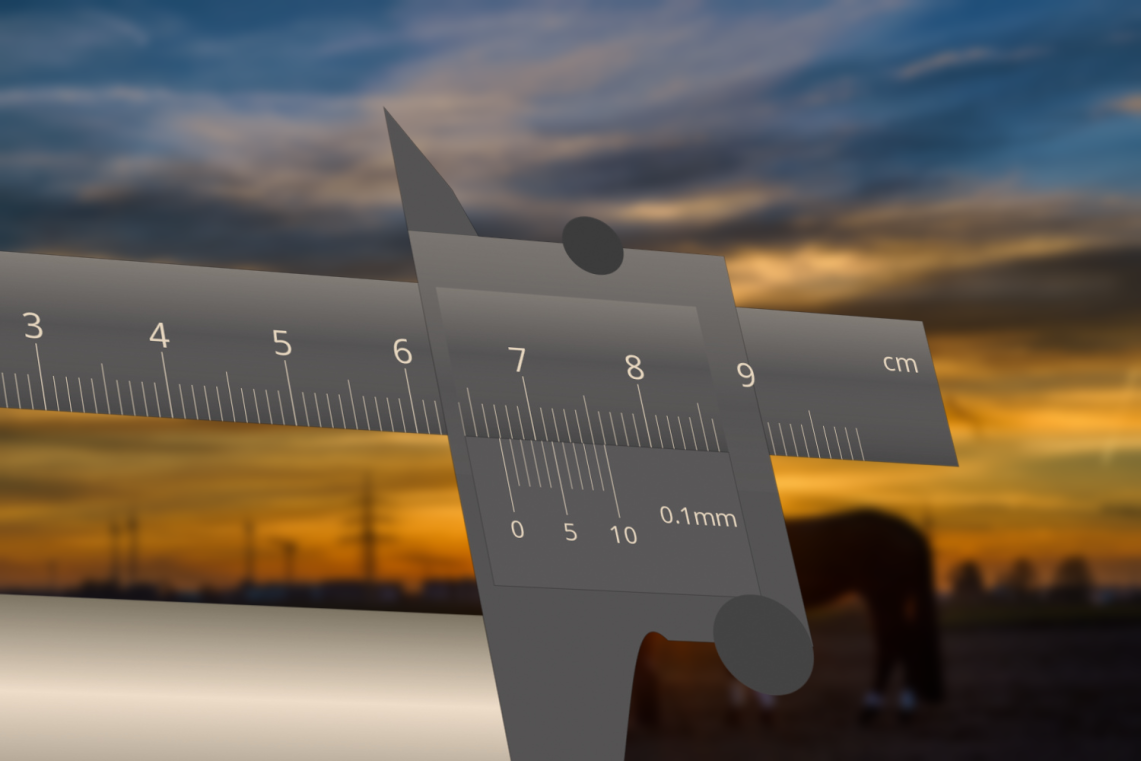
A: mm 66.9
